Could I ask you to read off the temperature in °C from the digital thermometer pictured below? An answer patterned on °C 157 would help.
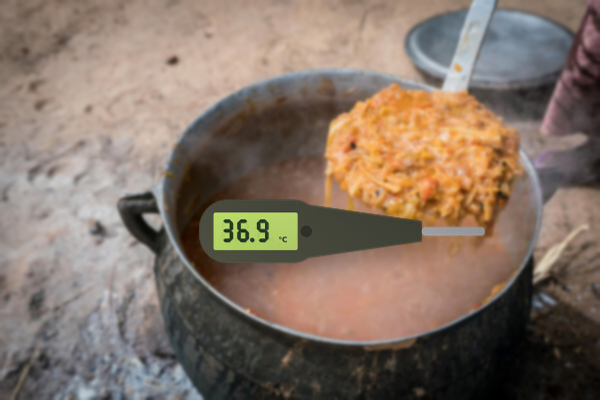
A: °C 36.9
